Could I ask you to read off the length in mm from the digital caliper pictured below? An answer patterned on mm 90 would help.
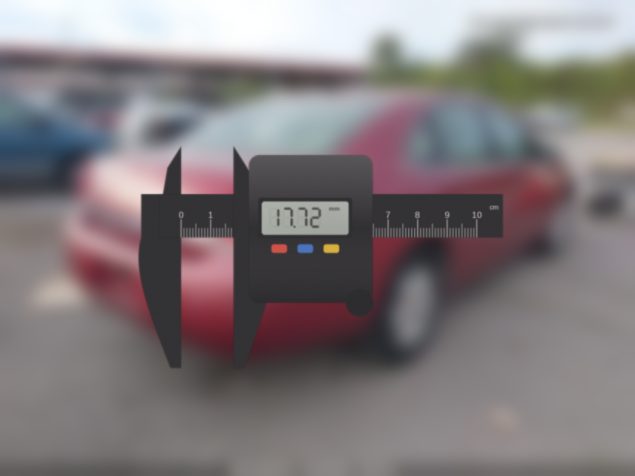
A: mm 17.72
